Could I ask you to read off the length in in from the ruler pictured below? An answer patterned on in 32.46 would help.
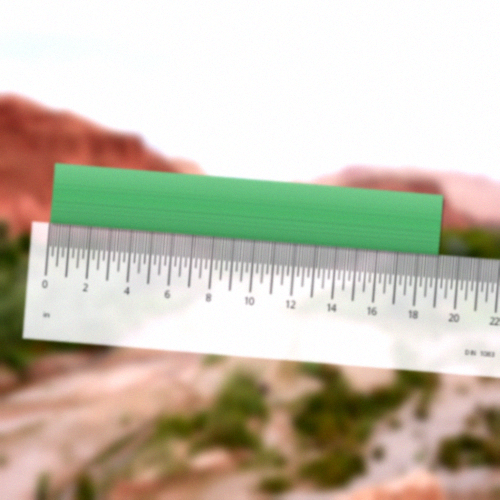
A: in 19
